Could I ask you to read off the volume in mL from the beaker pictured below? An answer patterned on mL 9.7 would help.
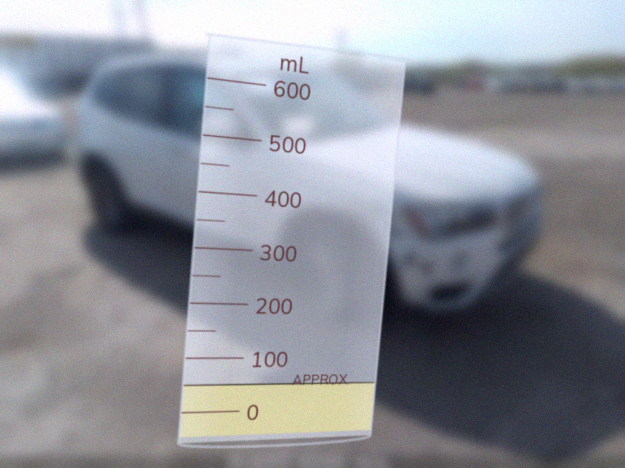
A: mL 50
